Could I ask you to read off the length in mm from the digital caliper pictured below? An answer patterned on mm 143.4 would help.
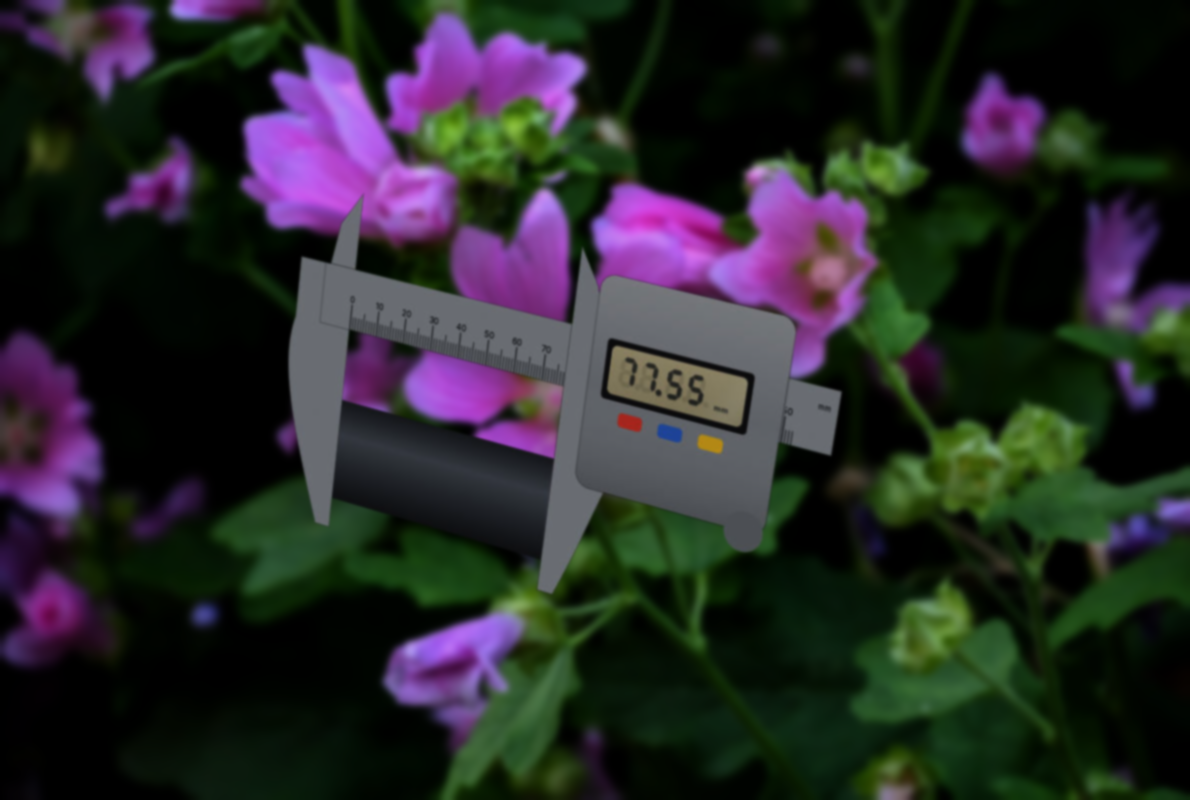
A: mm 77.55
